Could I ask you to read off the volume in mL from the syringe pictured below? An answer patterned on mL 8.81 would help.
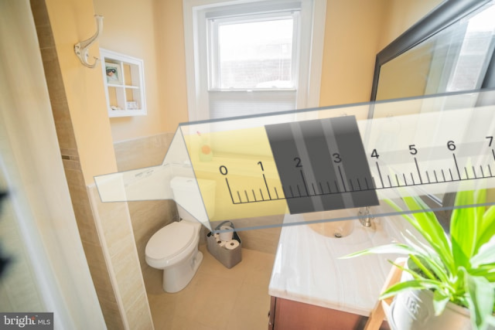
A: mL 1.4
